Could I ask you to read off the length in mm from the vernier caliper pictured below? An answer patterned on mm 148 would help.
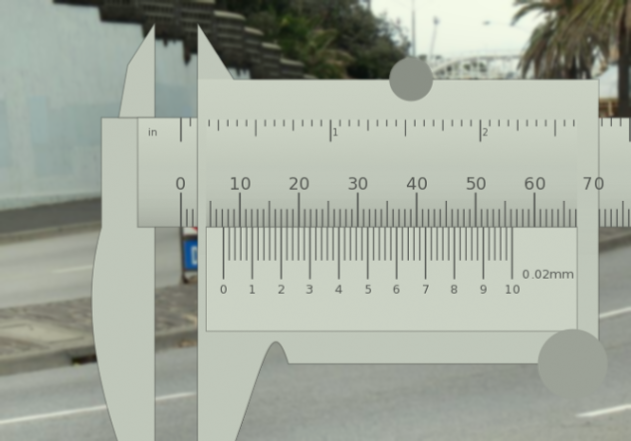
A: mm 7.2
